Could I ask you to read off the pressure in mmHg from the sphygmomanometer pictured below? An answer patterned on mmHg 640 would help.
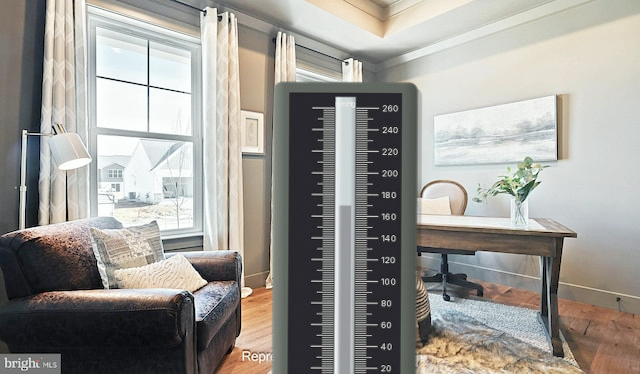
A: mmHg 170
